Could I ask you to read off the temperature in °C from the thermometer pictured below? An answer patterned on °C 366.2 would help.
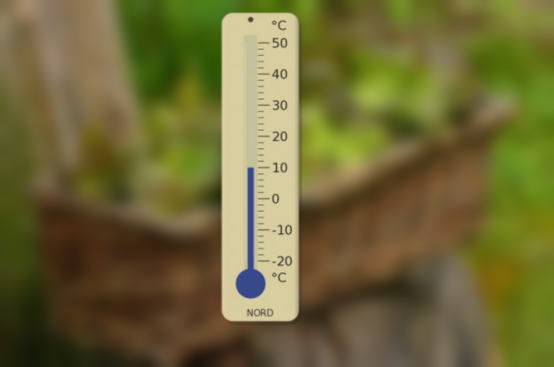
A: °C 10
